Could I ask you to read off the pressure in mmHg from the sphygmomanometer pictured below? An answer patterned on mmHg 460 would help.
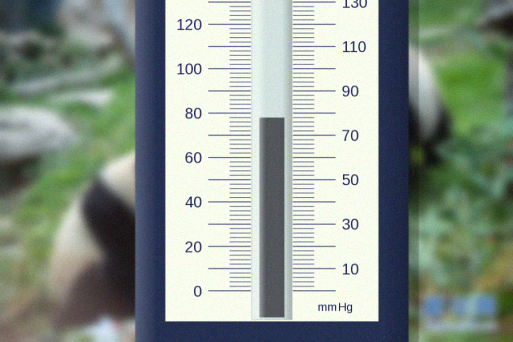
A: mmHg 78
